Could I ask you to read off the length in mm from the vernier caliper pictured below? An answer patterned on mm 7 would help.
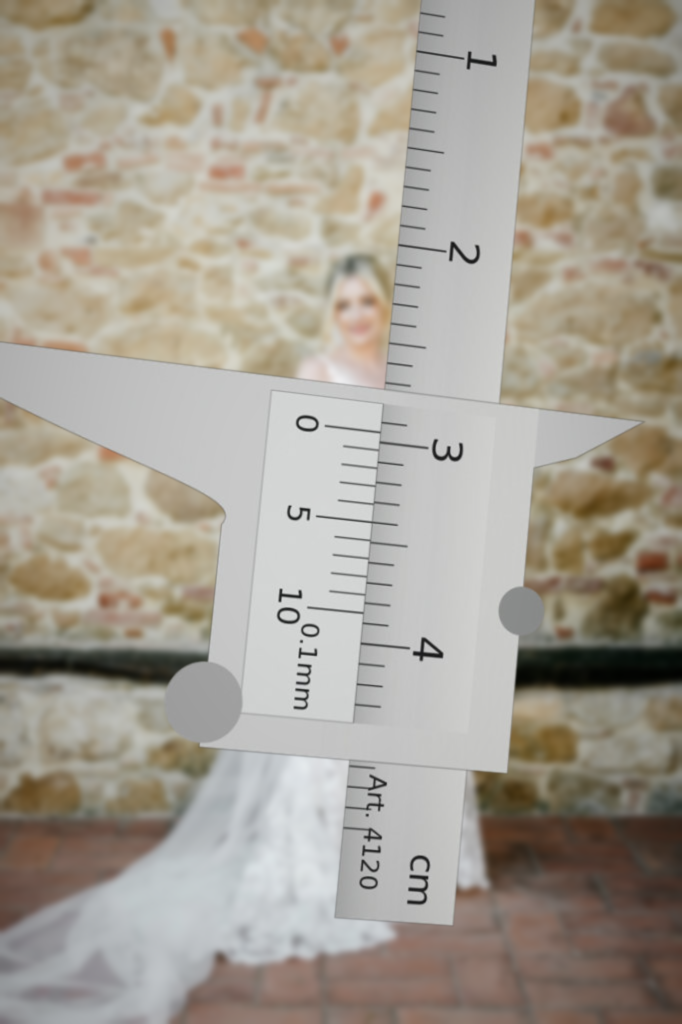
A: mm 29.5
